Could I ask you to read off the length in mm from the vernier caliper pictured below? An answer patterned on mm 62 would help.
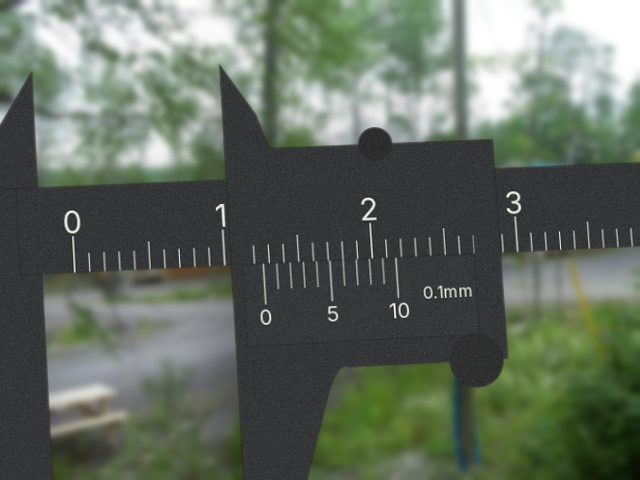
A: mm 12.6
